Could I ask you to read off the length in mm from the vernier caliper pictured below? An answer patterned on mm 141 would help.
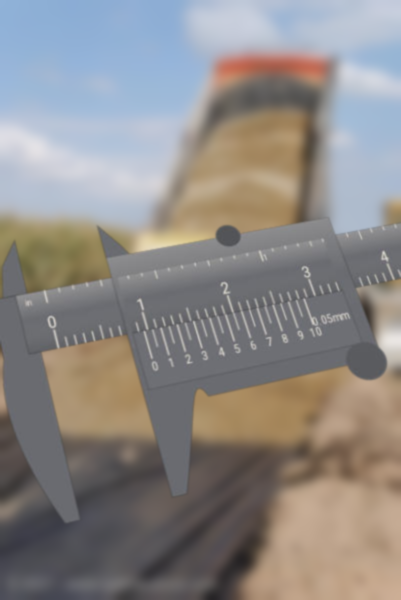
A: mm 9.6
